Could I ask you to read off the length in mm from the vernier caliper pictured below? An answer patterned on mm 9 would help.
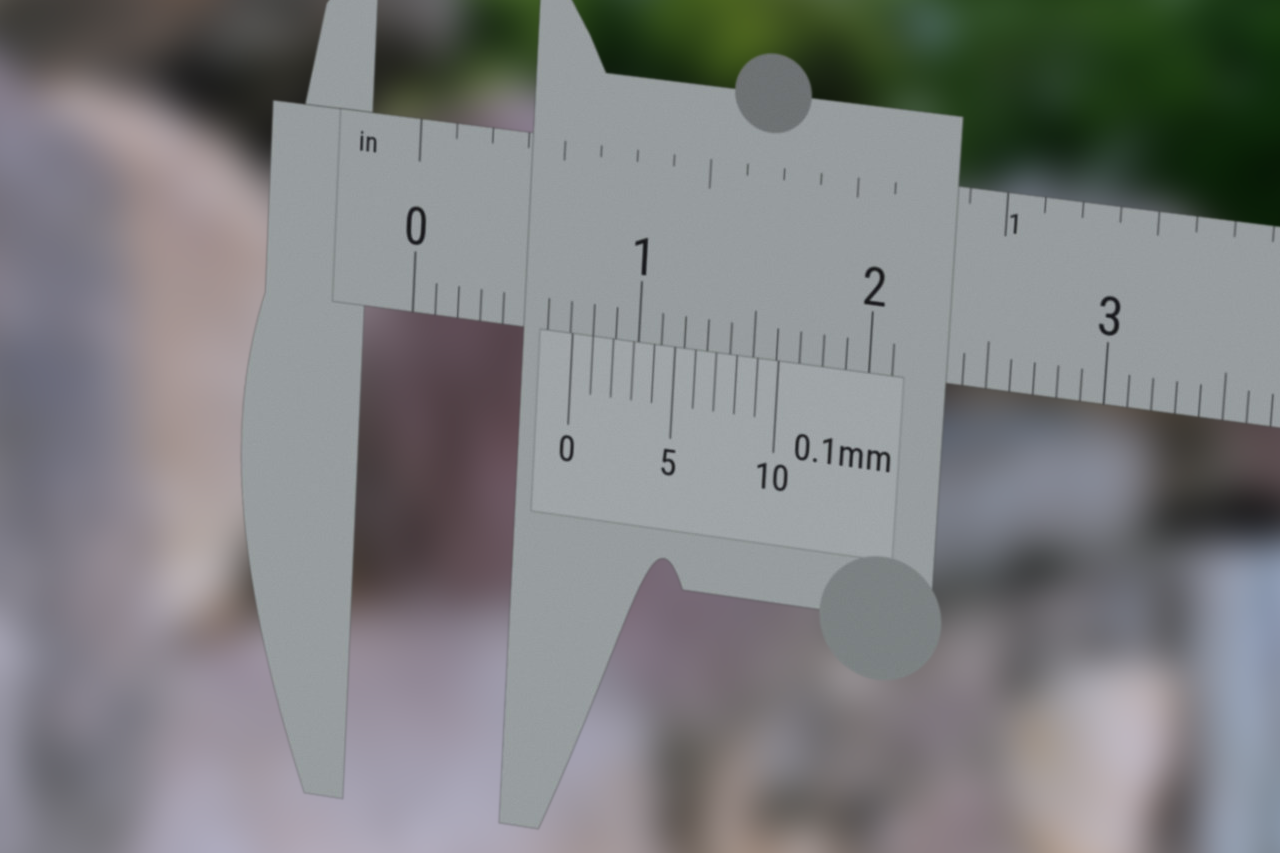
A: mm 7.1
